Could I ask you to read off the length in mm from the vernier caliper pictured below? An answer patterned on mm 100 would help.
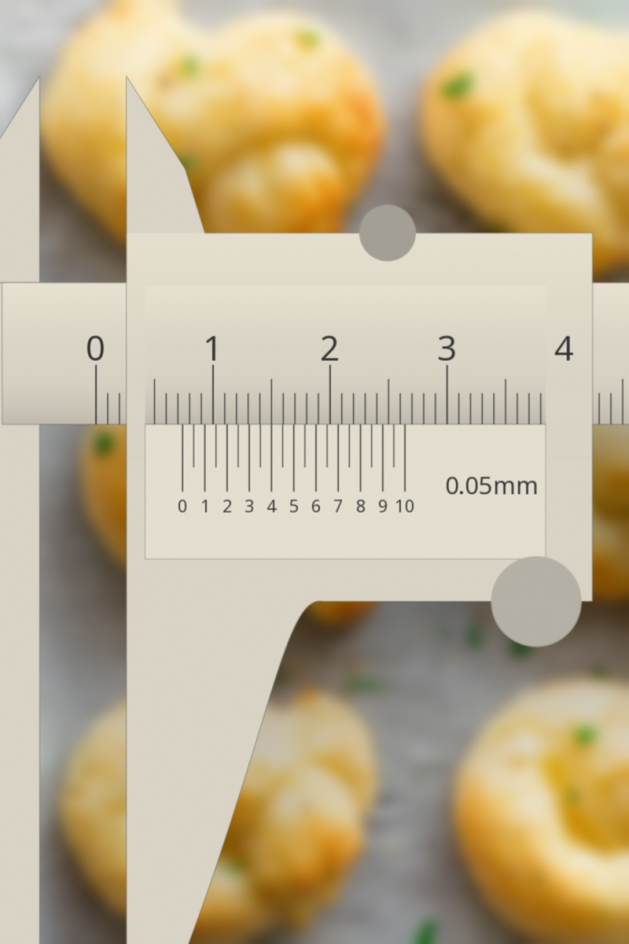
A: mm 7.4
